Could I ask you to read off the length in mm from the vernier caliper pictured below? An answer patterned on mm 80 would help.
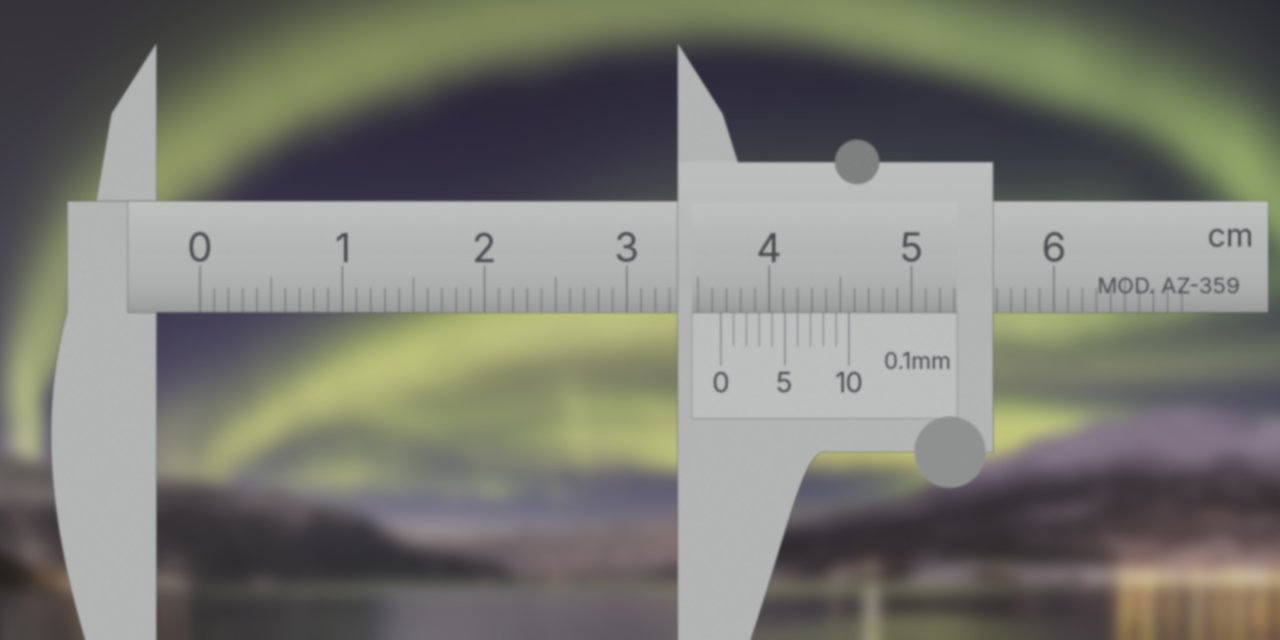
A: mm 36.6
